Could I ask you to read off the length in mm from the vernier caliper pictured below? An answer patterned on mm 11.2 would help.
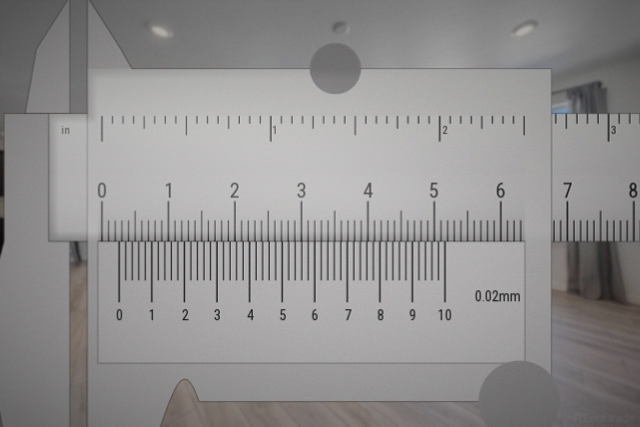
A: mm 2.6
